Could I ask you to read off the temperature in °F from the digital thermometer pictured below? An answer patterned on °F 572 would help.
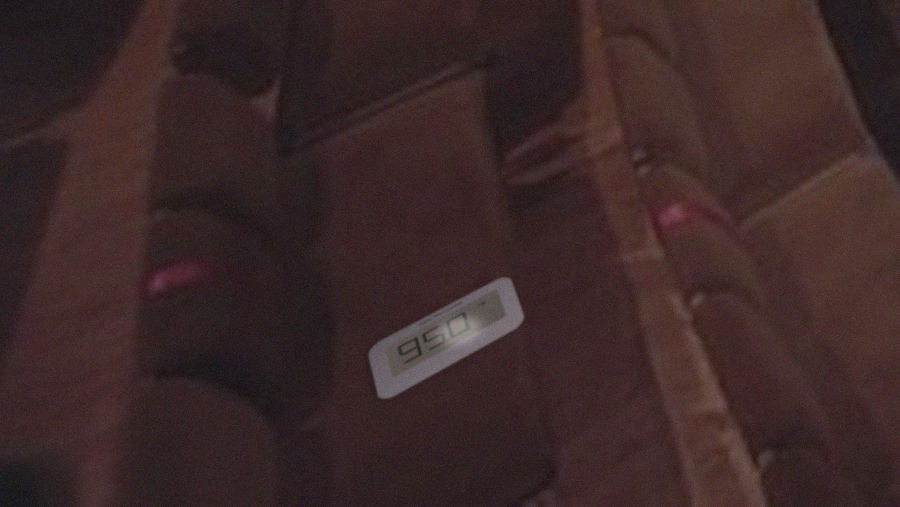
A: °F 95.0
